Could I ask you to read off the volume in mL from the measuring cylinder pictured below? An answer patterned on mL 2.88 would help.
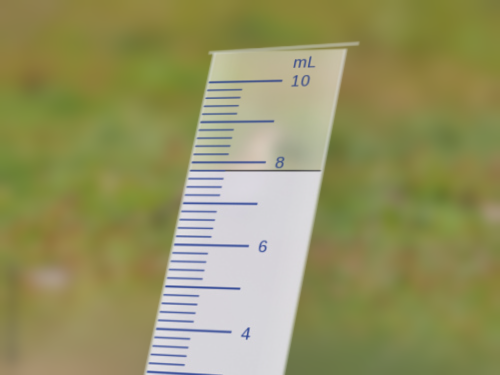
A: mL 7.8
